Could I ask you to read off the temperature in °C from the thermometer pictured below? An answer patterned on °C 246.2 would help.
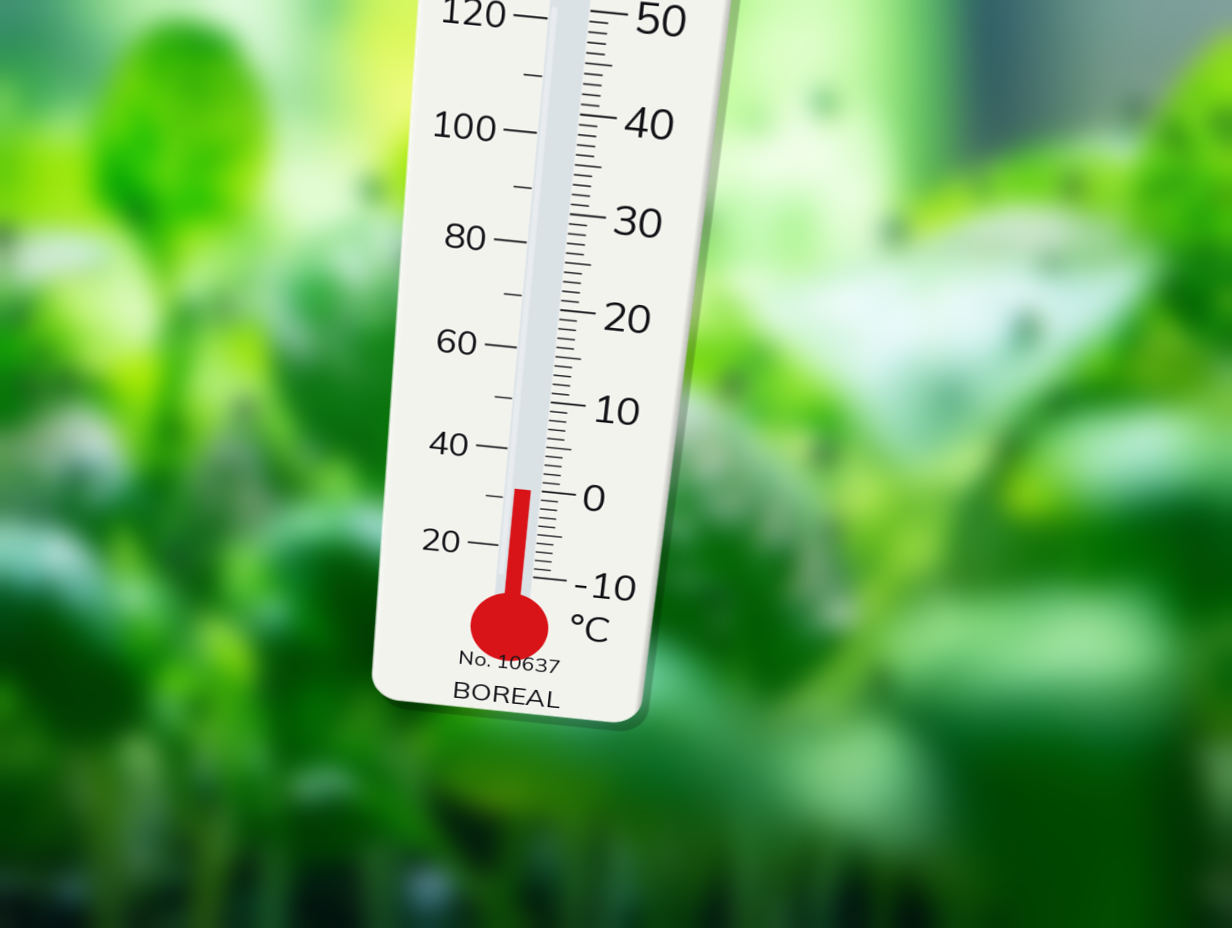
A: °C 0
